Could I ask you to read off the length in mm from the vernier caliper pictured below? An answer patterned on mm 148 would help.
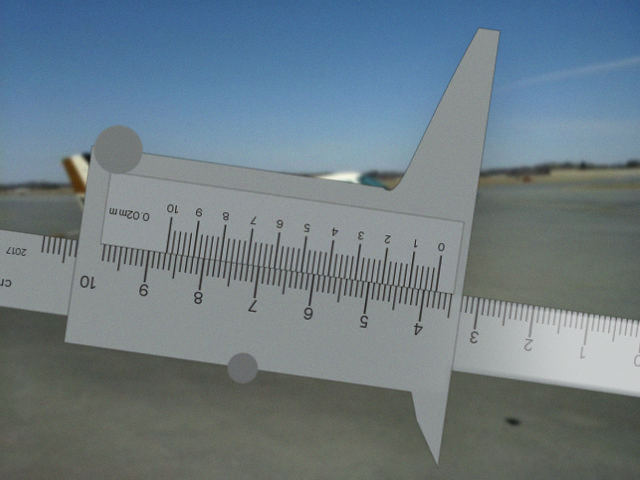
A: mm 37.8
